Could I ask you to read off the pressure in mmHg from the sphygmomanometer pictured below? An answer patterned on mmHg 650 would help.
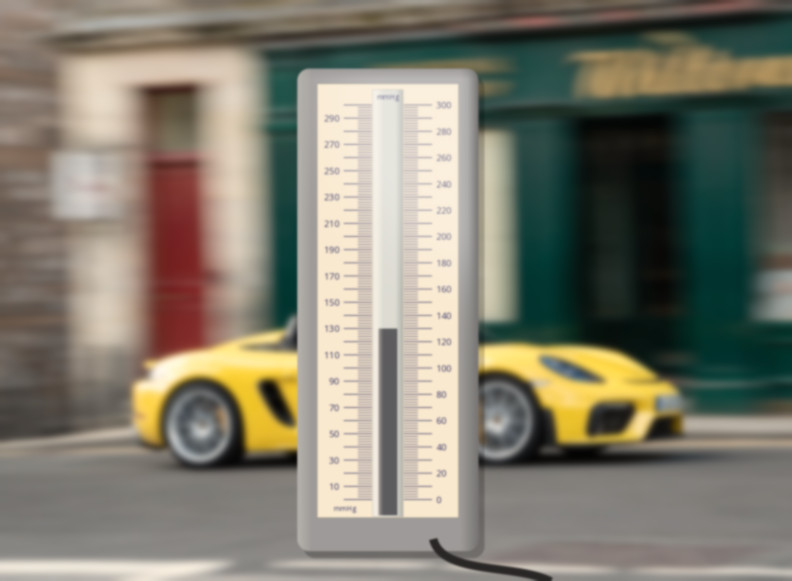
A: mmHg 130
